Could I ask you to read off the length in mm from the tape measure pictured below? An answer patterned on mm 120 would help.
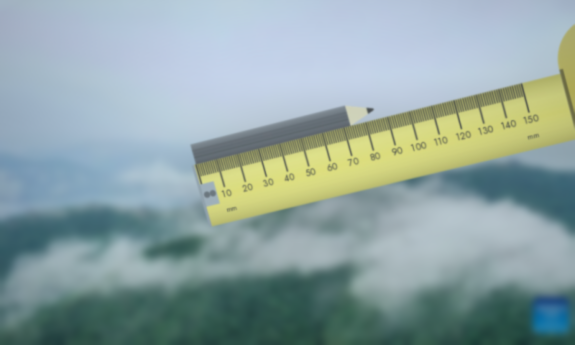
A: mm 85
